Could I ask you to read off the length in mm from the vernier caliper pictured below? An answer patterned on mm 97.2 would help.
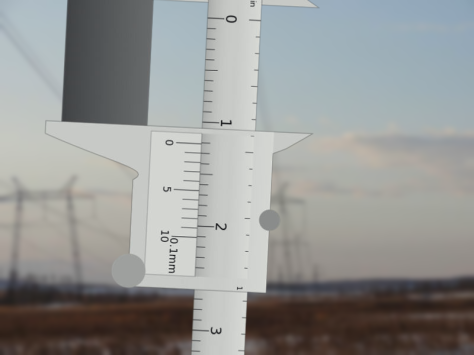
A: mm 12.1
